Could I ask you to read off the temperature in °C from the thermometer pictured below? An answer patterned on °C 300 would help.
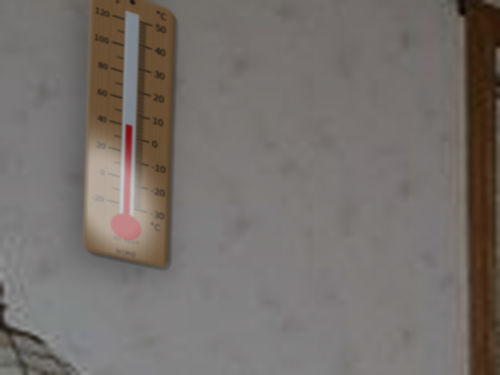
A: °C 5
